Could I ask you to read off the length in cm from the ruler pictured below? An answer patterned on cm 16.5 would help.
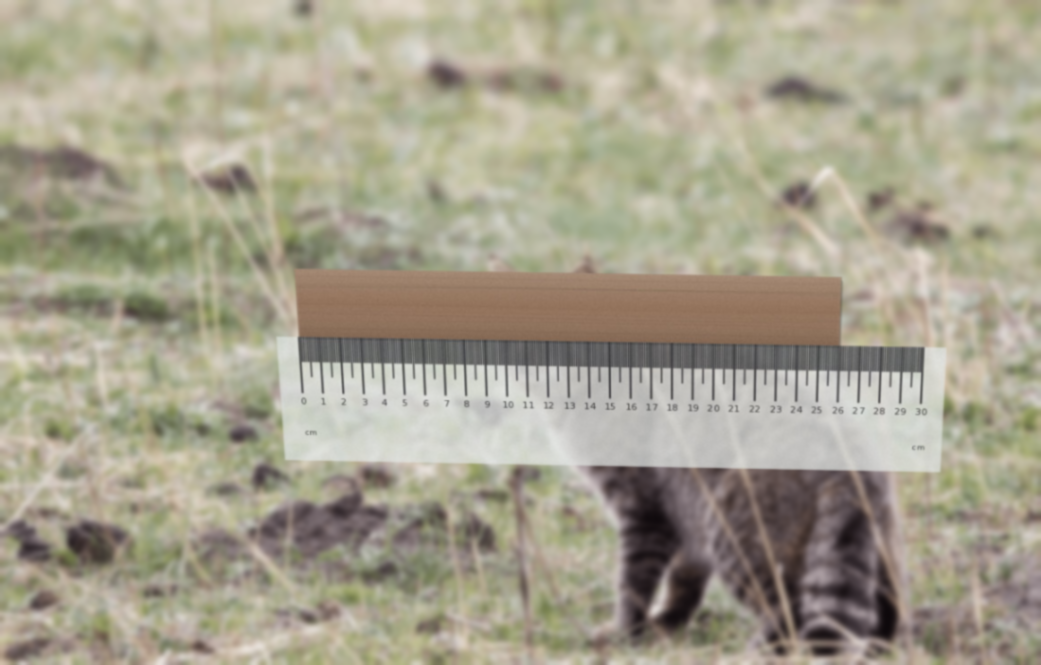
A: cm 26
